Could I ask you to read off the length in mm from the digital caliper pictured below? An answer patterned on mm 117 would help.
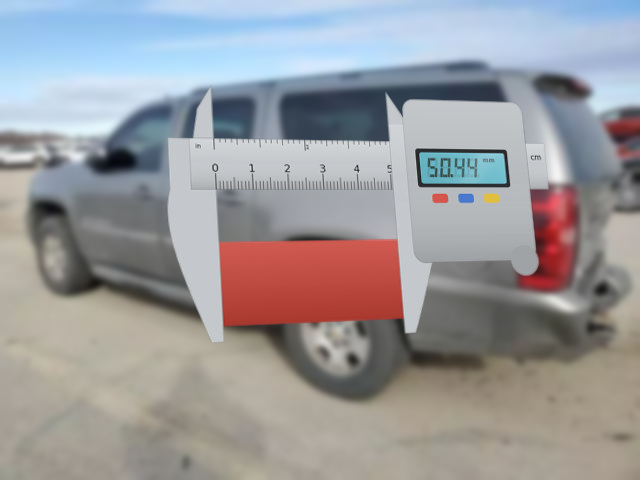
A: mm 50.44
